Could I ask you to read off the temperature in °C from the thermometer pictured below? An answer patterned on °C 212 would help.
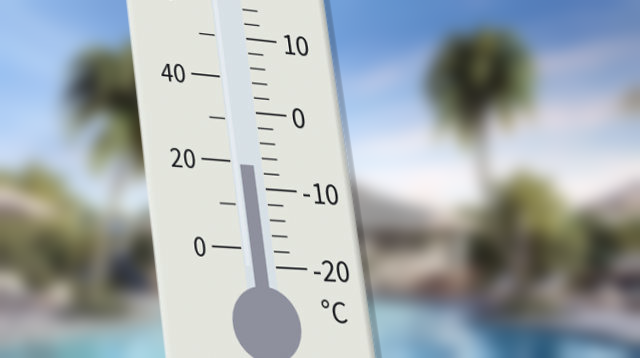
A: °C -7
